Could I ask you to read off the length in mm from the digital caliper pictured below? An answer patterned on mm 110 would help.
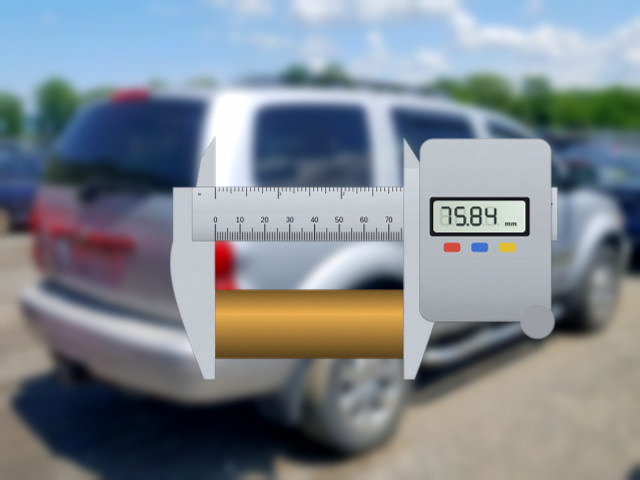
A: mm 75.84
